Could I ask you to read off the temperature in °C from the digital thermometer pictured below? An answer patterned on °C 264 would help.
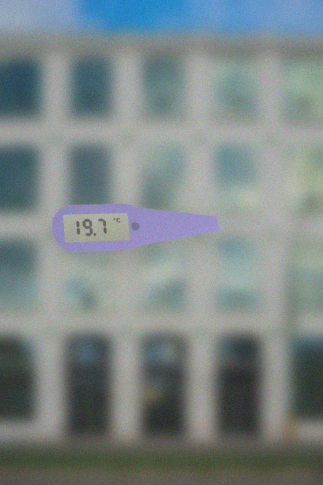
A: °C 19.7
